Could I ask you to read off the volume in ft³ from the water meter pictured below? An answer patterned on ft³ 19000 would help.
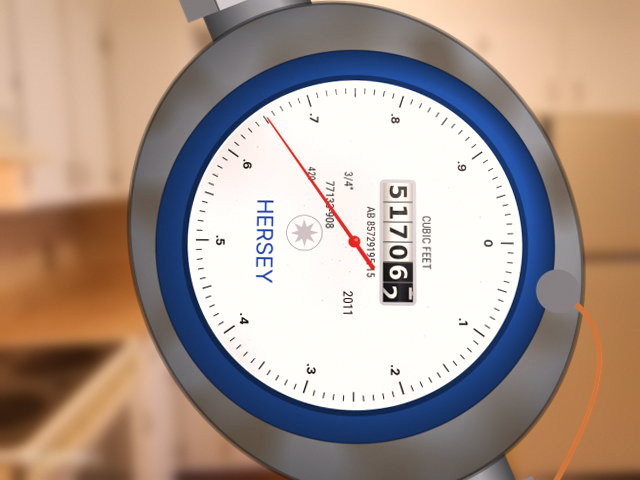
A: ft³ 517061.65
